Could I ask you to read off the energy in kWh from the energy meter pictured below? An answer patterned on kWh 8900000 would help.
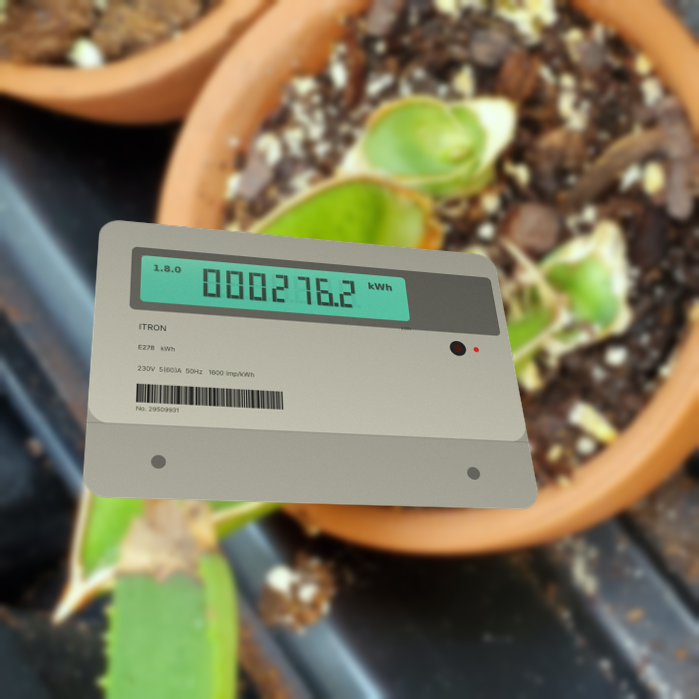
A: kWh 276.2
